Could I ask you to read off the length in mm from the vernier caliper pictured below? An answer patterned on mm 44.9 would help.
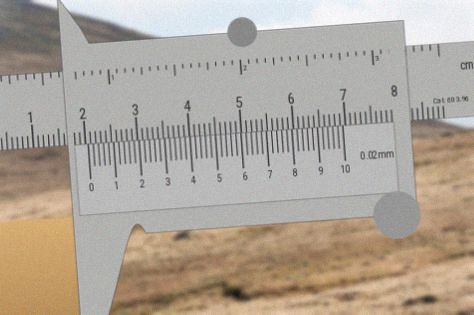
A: mm 20.5
